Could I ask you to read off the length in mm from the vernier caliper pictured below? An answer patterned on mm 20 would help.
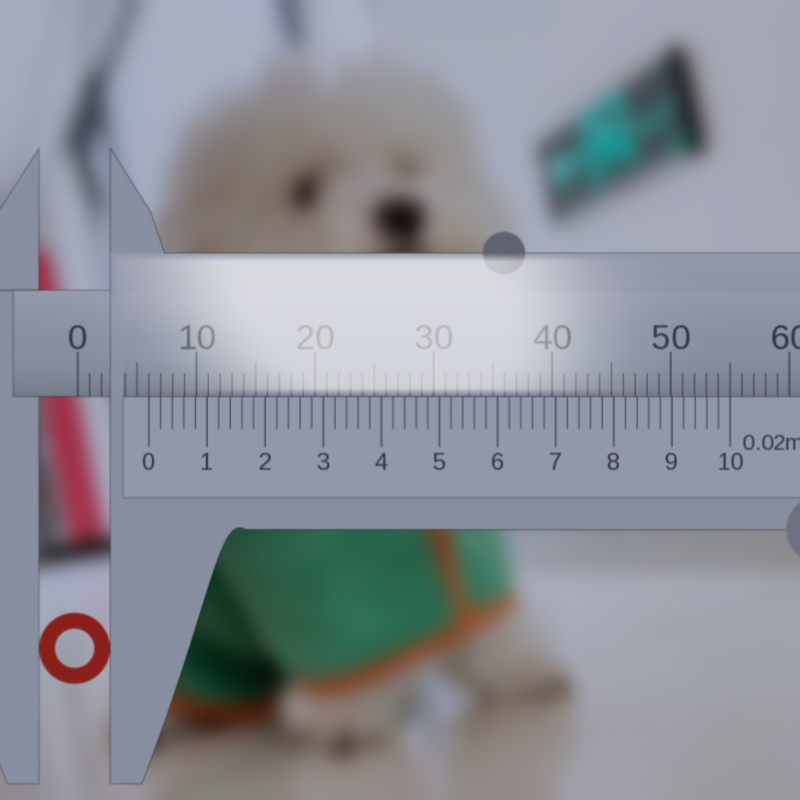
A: mm 6.0
